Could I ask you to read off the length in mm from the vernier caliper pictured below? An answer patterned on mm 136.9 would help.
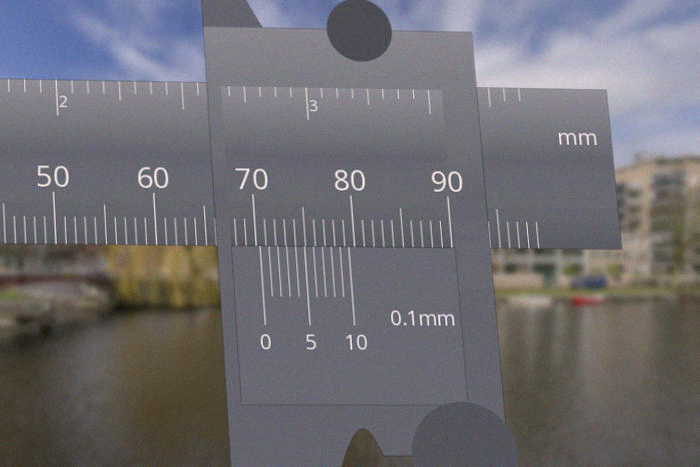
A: mm 70.4
